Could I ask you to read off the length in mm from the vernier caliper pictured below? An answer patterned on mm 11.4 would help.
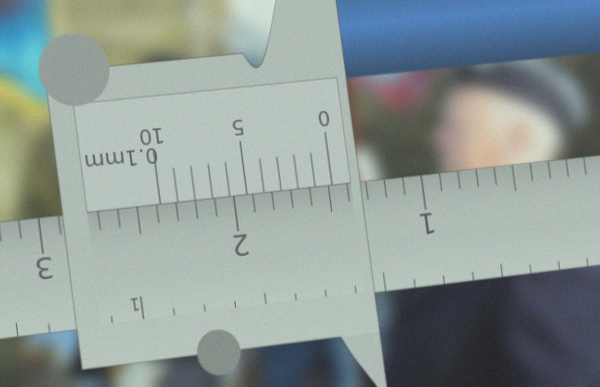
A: mm 14.8
